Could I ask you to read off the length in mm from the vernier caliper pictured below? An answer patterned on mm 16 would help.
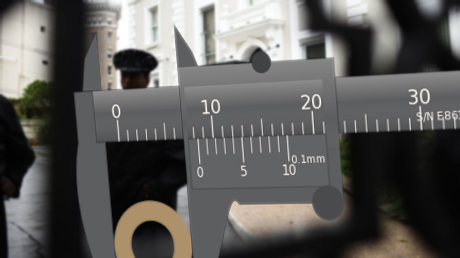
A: mm 8.4
